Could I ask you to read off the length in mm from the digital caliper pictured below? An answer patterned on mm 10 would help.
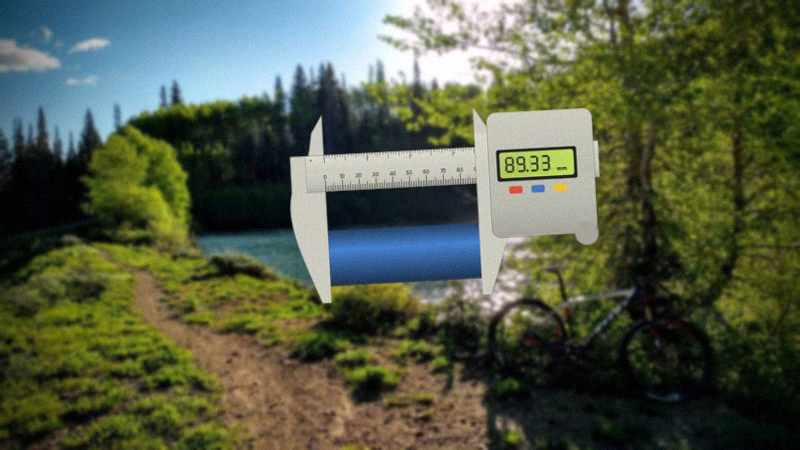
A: mm 89.33
